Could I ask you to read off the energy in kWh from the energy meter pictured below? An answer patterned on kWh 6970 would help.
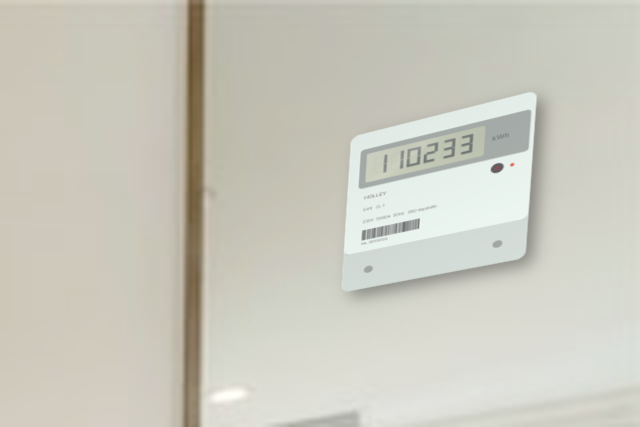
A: kWh 110233
